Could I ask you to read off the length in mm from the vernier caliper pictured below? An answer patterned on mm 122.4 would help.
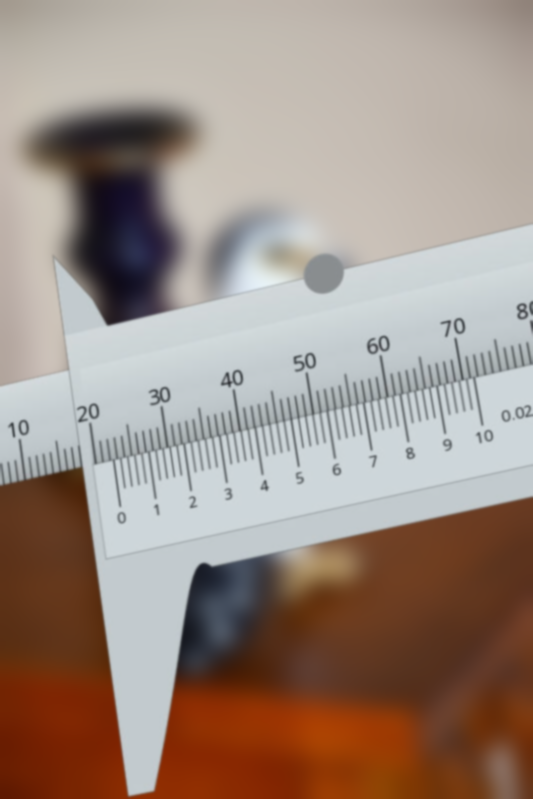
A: mm 22.5
